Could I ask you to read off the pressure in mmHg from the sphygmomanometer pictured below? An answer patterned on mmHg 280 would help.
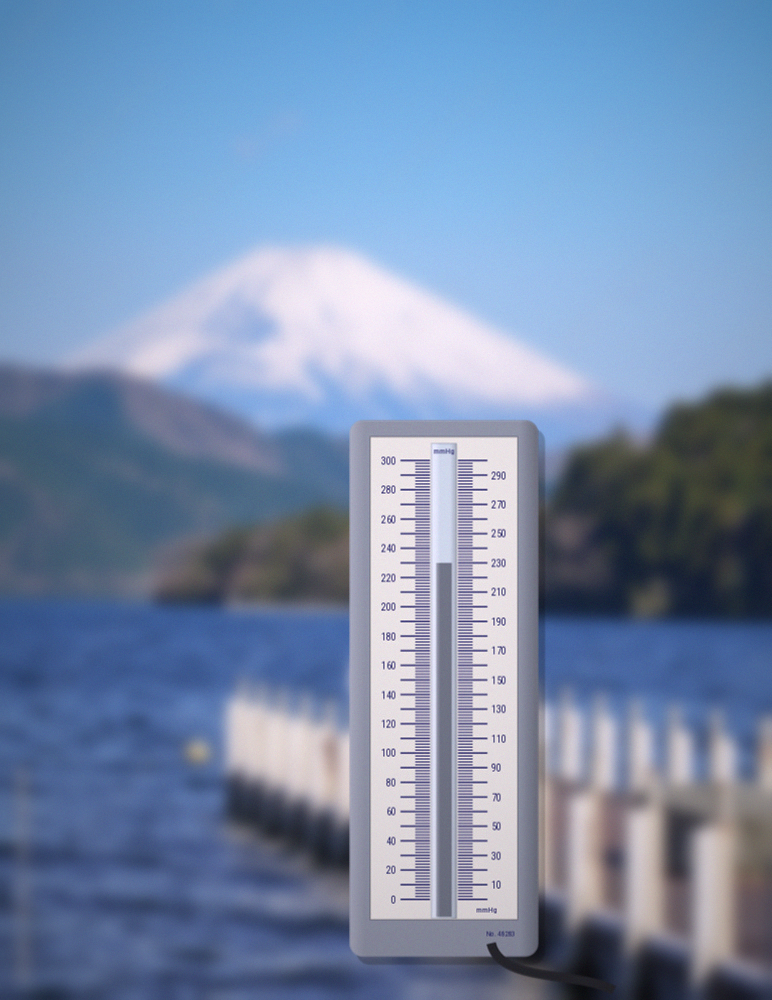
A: mmHg 230
